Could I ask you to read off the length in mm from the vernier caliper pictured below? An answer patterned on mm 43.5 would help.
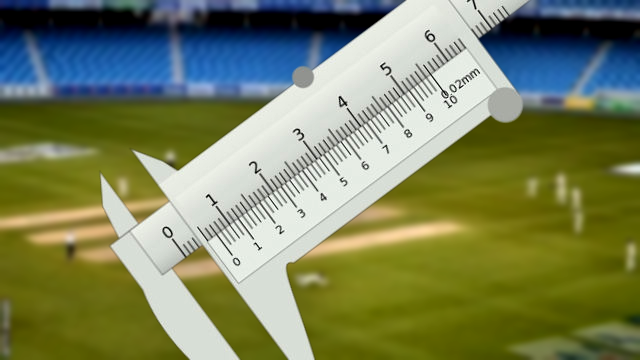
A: mm 7.0
